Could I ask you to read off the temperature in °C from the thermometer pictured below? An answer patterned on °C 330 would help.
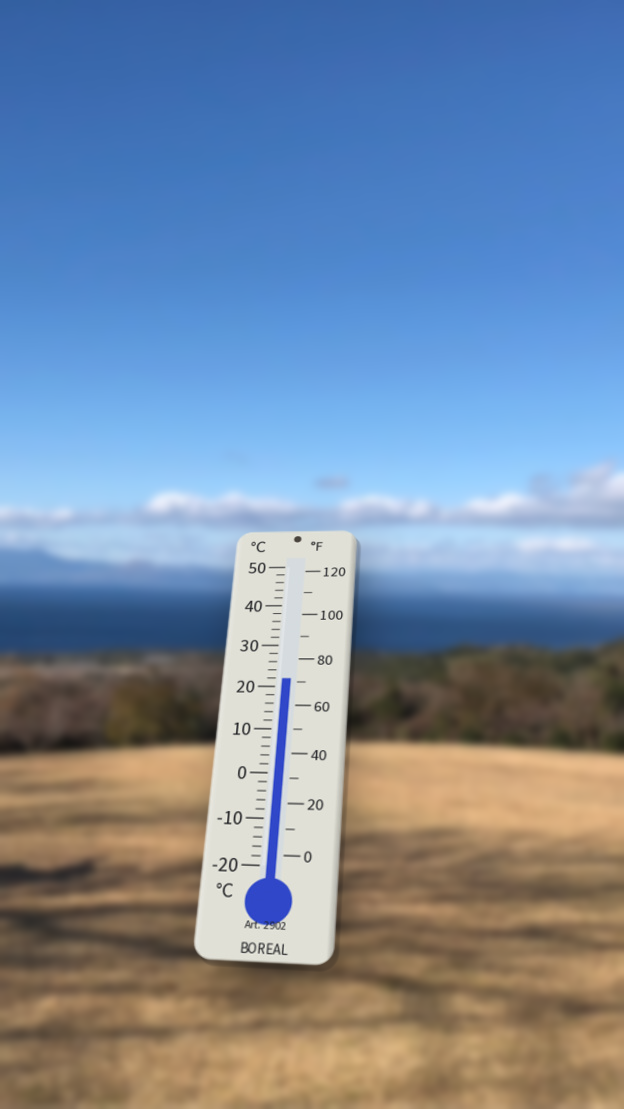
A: °C 22
